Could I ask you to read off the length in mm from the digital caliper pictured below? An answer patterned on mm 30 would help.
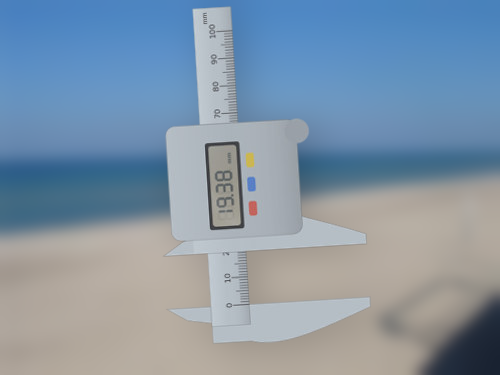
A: mm 19.38
